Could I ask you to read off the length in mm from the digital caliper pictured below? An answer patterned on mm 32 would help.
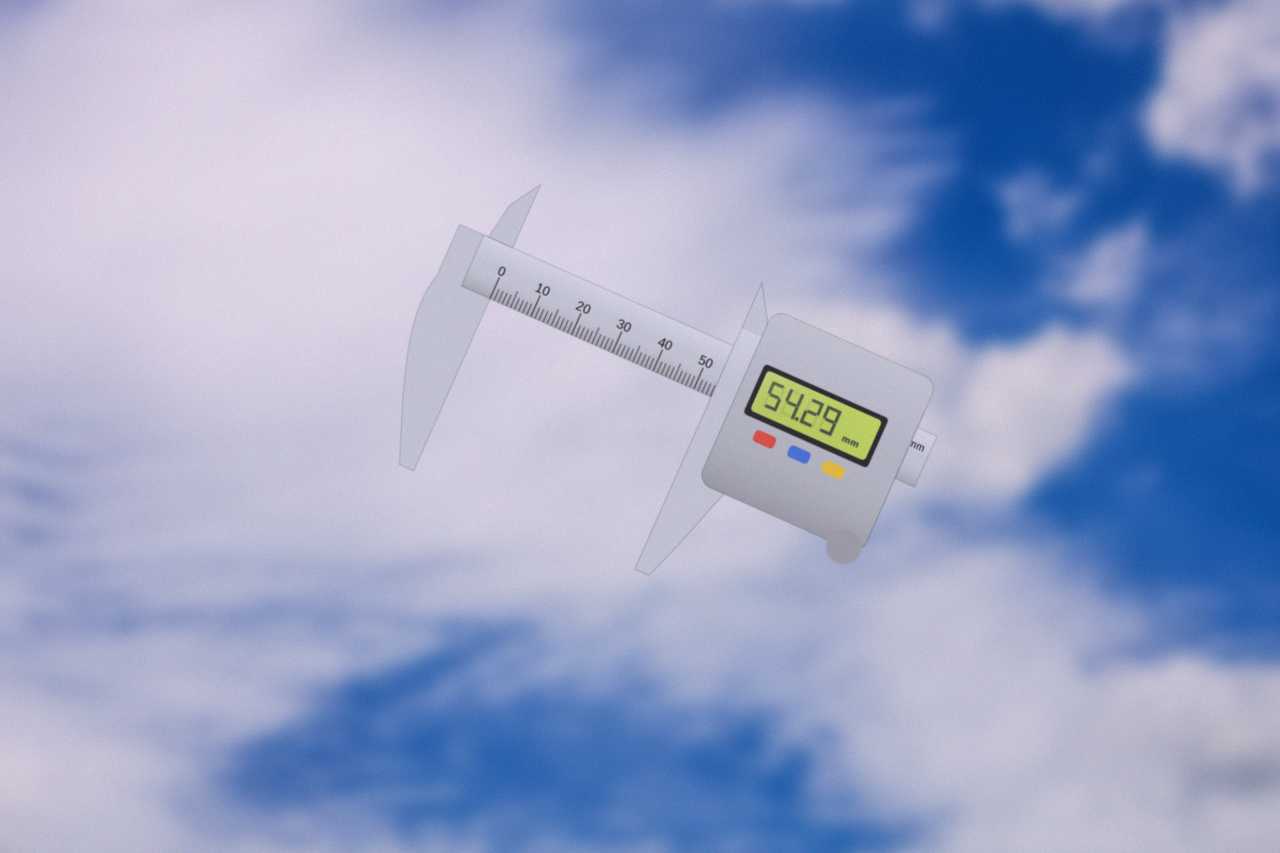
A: mm 54.29
